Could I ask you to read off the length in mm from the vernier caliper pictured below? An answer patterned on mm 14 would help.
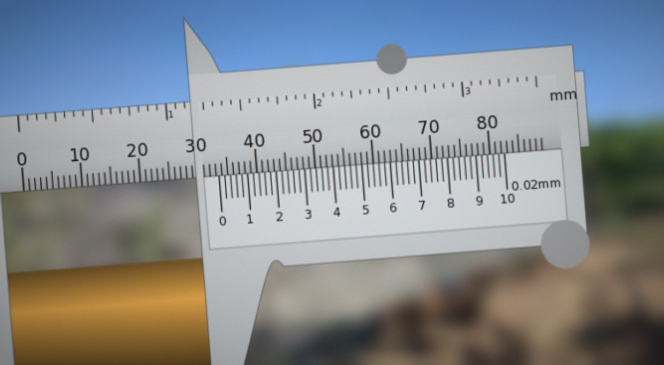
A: mm 33.5
